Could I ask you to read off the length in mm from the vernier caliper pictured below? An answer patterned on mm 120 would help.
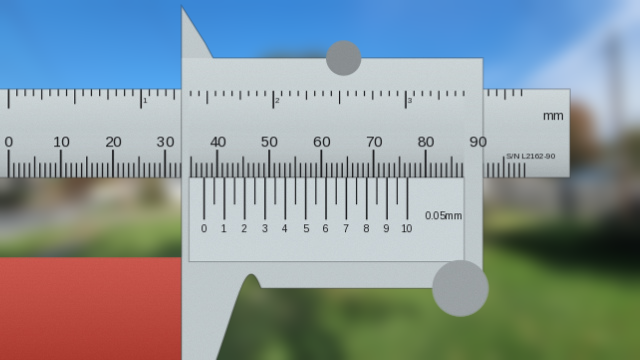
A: mm 37.5
